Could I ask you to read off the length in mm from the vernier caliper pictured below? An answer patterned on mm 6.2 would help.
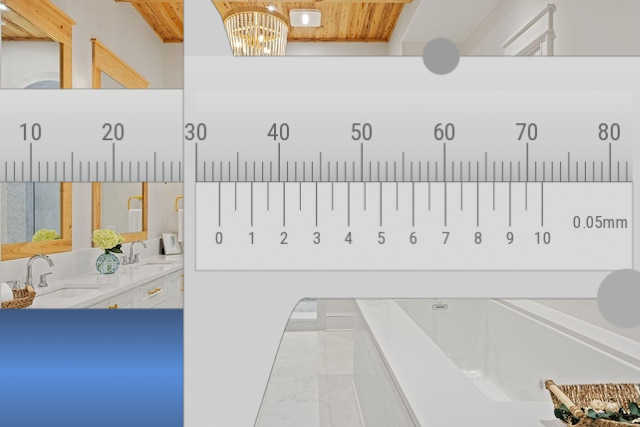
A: mm 32.8
